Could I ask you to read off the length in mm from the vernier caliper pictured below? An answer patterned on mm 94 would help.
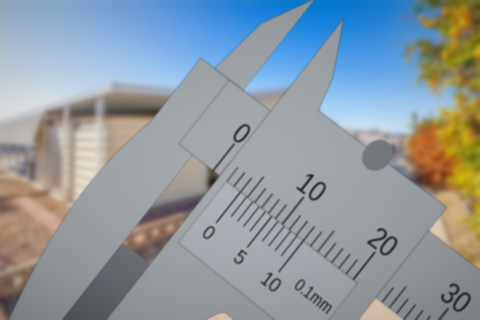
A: mm 4.0
